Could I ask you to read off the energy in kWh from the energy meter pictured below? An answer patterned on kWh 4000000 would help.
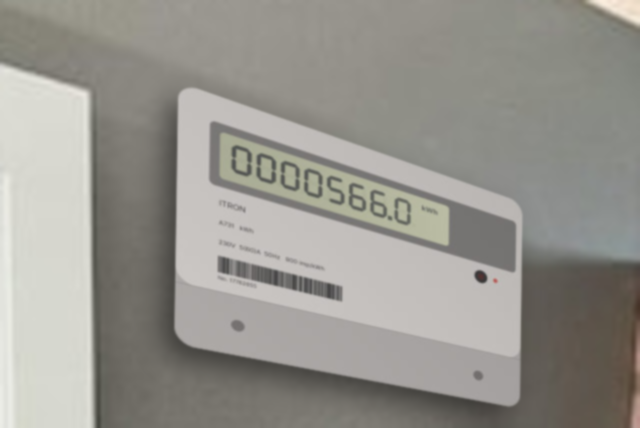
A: kWh 566.0
